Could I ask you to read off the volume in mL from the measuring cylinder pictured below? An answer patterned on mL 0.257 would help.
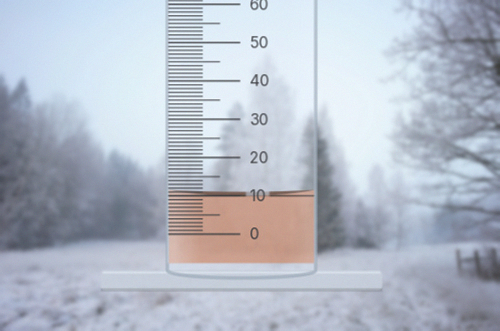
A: mL 10
